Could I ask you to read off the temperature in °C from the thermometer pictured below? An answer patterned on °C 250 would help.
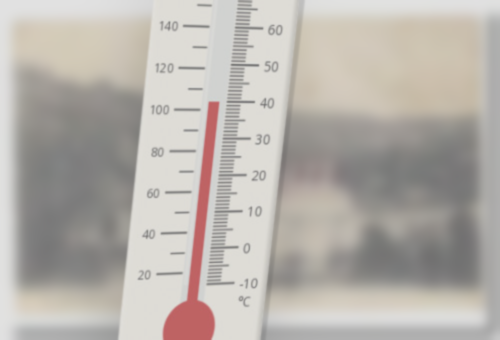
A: °C 40
